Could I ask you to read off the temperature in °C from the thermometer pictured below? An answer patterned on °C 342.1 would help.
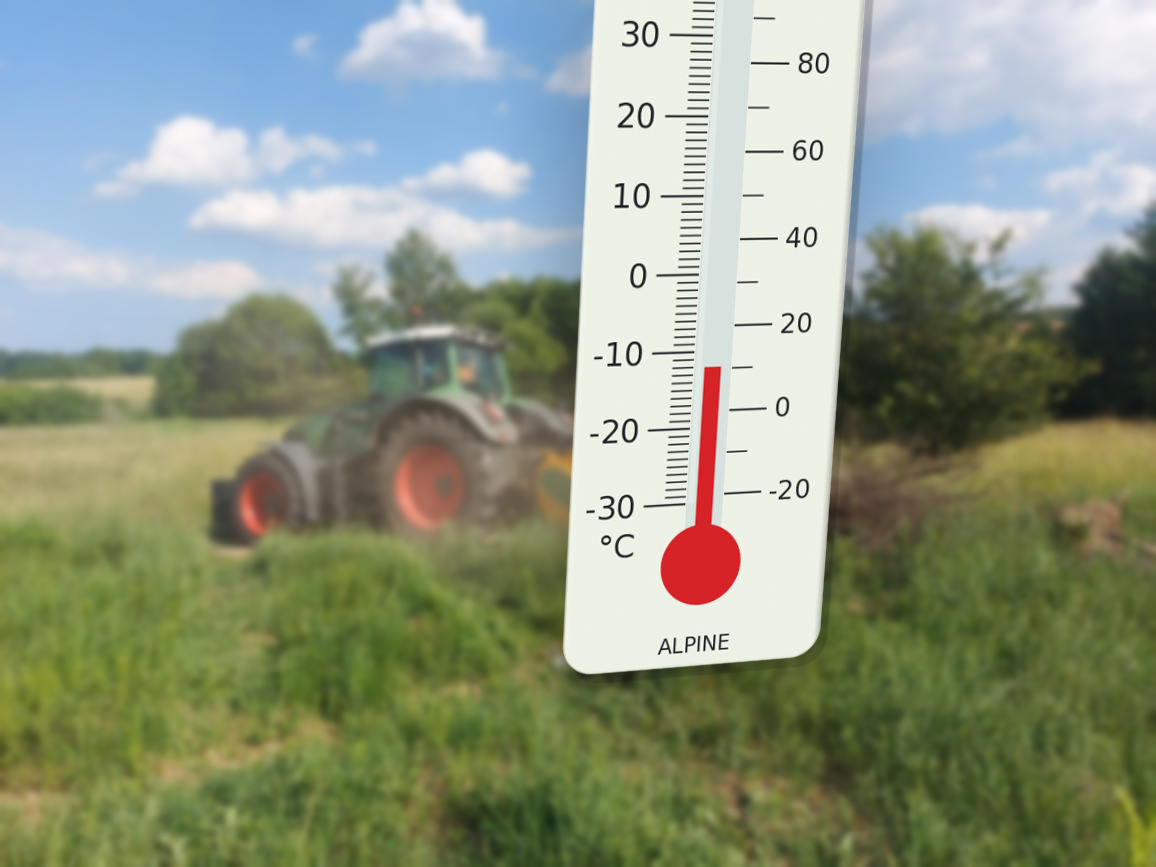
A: °C -12
